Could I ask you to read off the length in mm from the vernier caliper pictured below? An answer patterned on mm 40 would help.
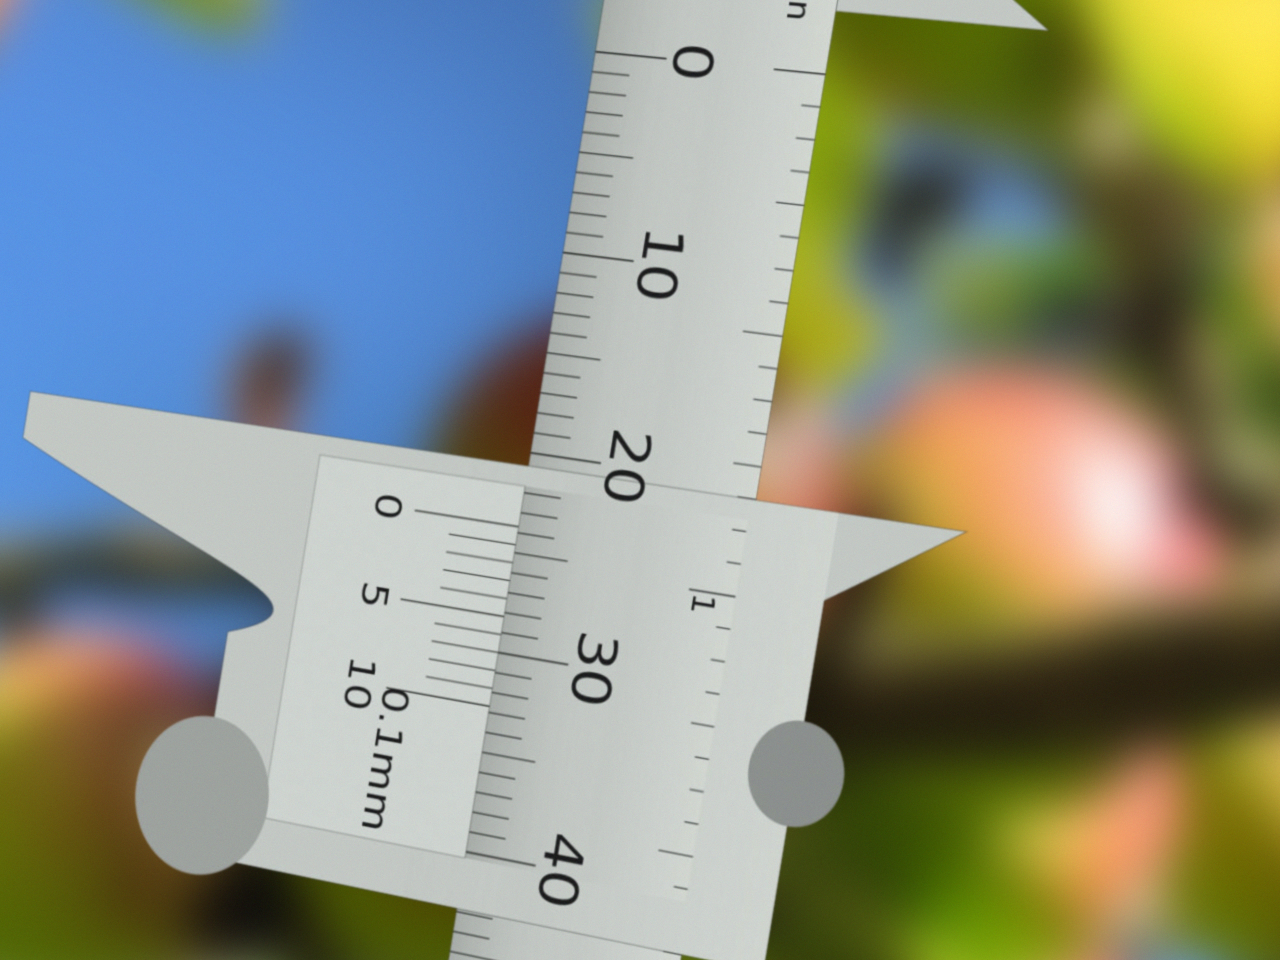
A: mm 23.7
